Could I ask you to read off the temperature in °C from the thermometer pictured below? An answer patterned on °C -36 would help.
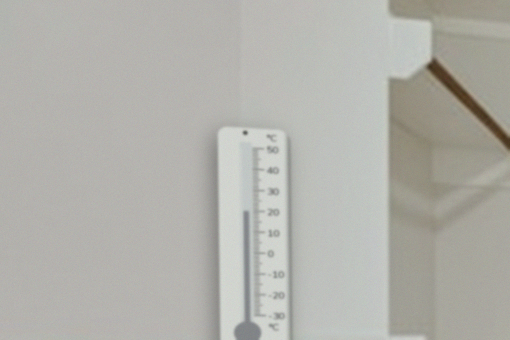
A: °C 20
